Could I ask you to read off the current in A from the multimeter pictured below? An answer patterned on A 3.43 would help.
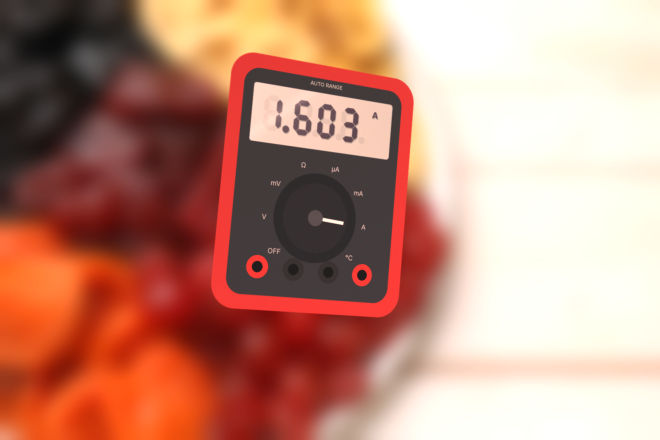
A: A 1.603
